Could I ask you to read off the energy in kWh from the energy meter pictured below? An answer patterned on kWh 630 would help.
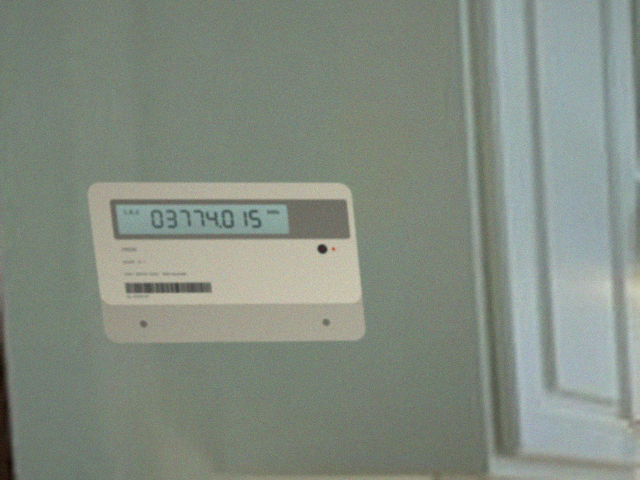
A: kWh 3774.015
